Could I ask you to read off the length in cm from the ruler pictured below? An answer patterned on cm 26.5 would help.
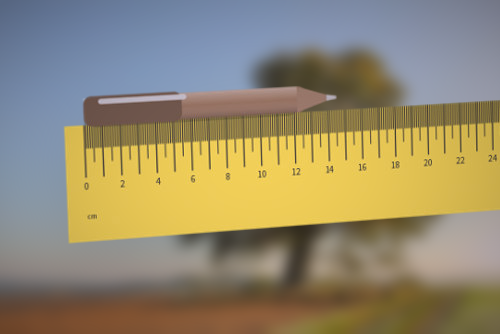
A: cm 14.5
